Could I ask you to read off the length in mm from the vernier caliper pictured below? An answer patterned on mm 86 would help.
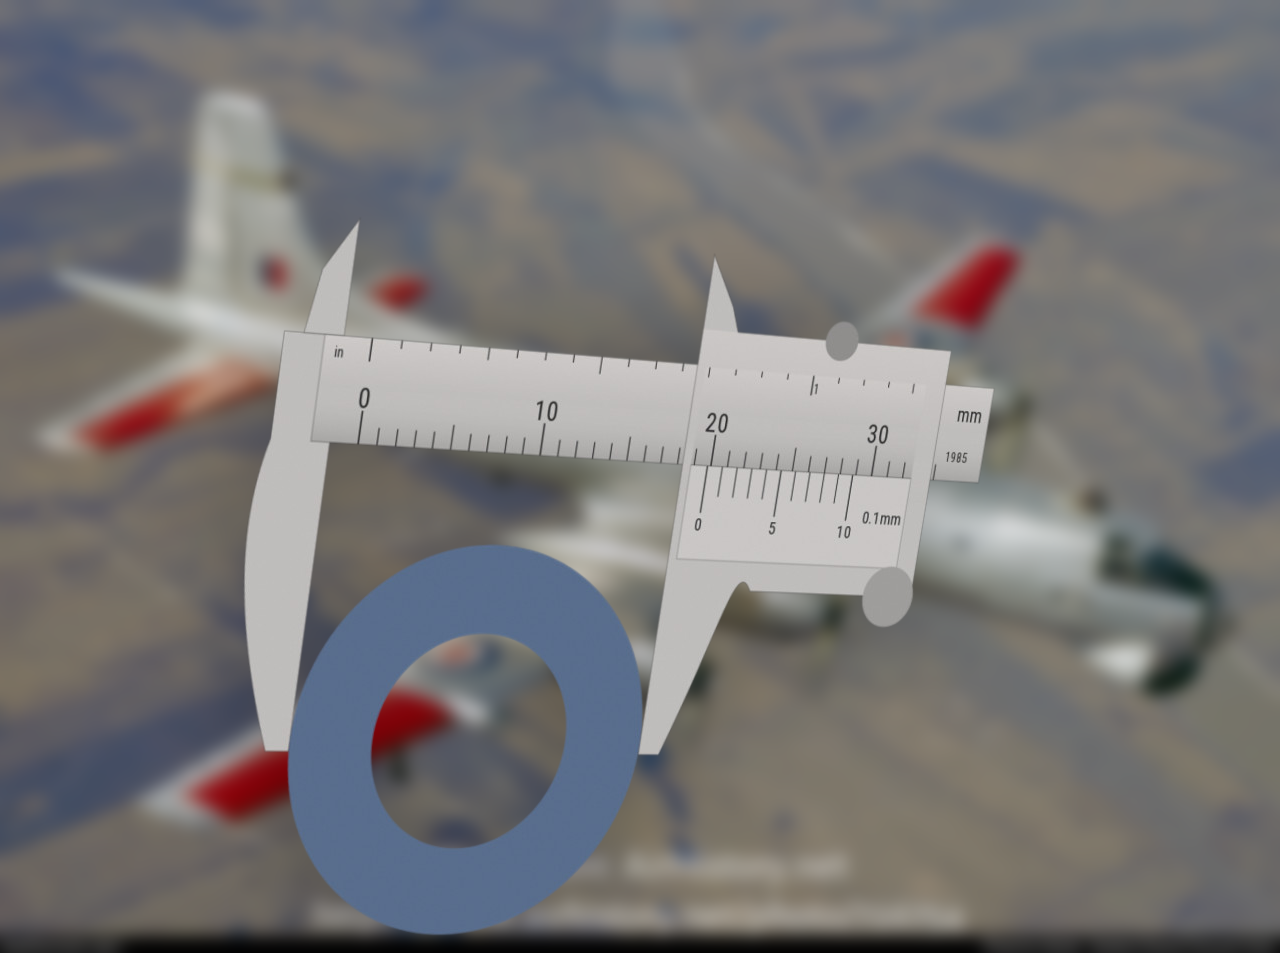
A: mm 19.8
